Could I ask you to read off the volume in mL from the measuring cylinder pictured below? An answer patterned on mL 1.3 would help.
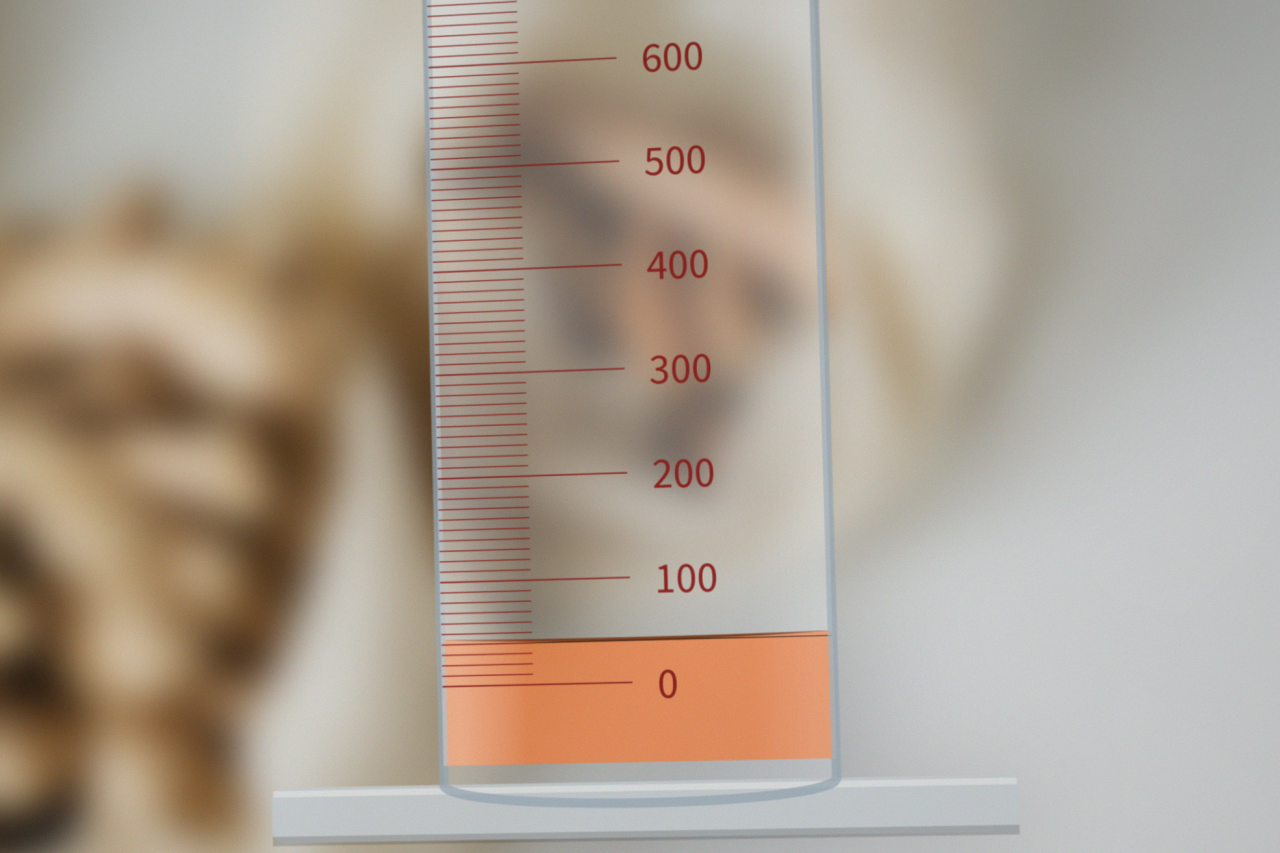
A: mL 40
